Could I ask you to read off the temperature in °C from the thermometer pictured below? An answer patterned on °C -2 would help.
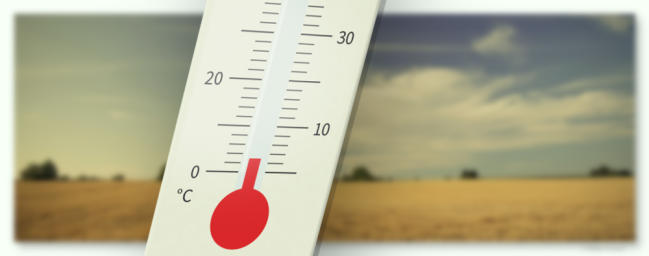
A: °C 3
